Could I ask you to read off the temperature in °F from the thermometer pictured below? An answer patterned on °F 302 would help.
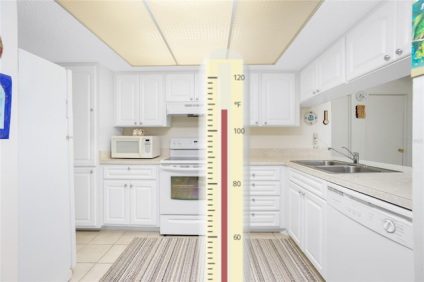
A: °F 108
